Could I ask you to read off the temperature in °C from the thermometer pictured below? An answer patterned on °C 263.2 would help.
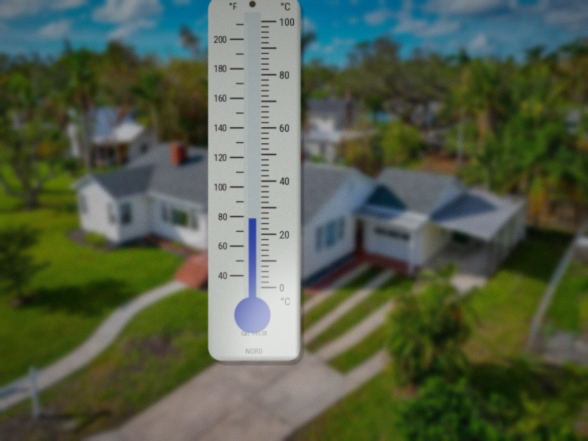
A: °C 26
